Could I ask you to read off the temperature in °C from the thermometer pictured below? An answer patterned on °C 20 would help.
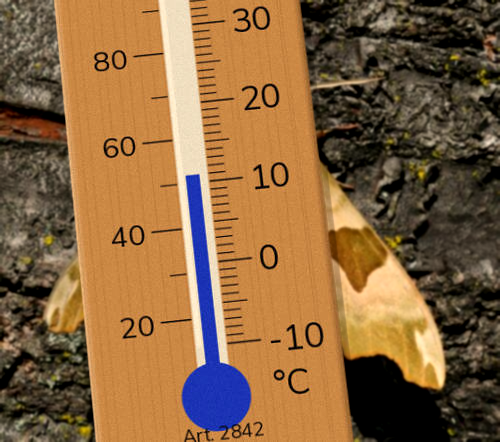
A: °C 11
